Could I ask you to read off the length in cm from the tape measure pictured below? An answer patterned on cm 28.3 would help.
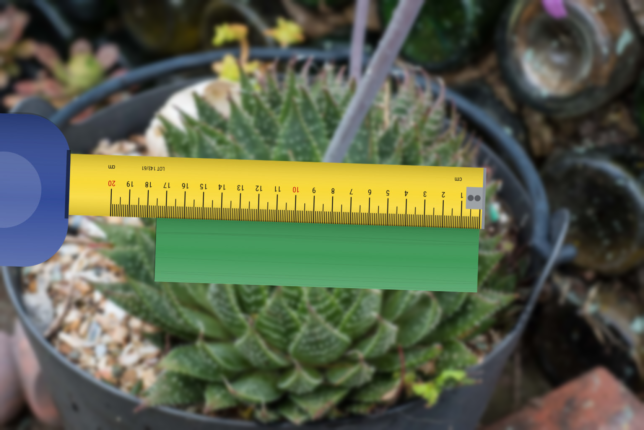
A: cm 17.5
